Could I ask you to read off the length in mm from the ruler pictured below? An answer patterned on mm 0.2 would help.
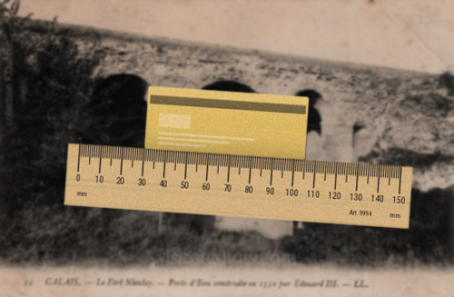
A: mm 75
